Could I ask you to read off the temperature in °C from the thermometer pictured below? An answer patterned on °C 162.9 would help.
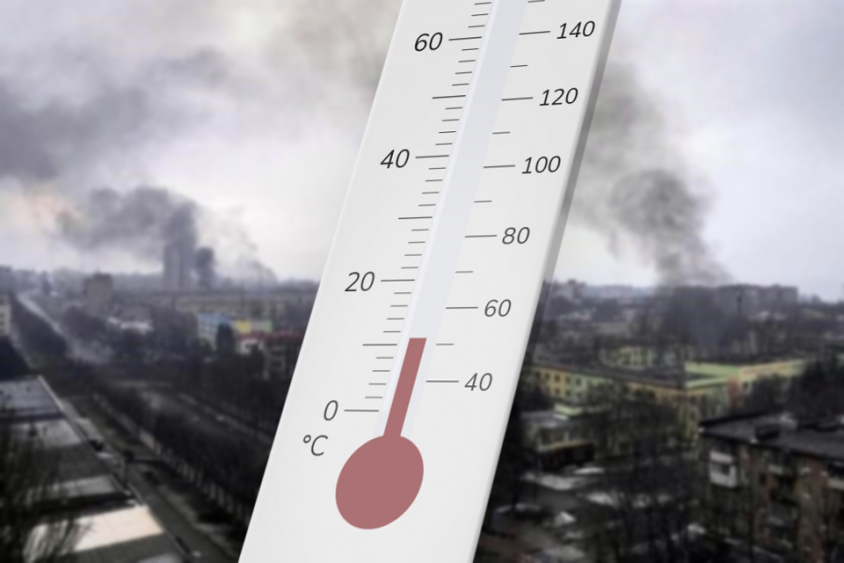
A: °C 11
